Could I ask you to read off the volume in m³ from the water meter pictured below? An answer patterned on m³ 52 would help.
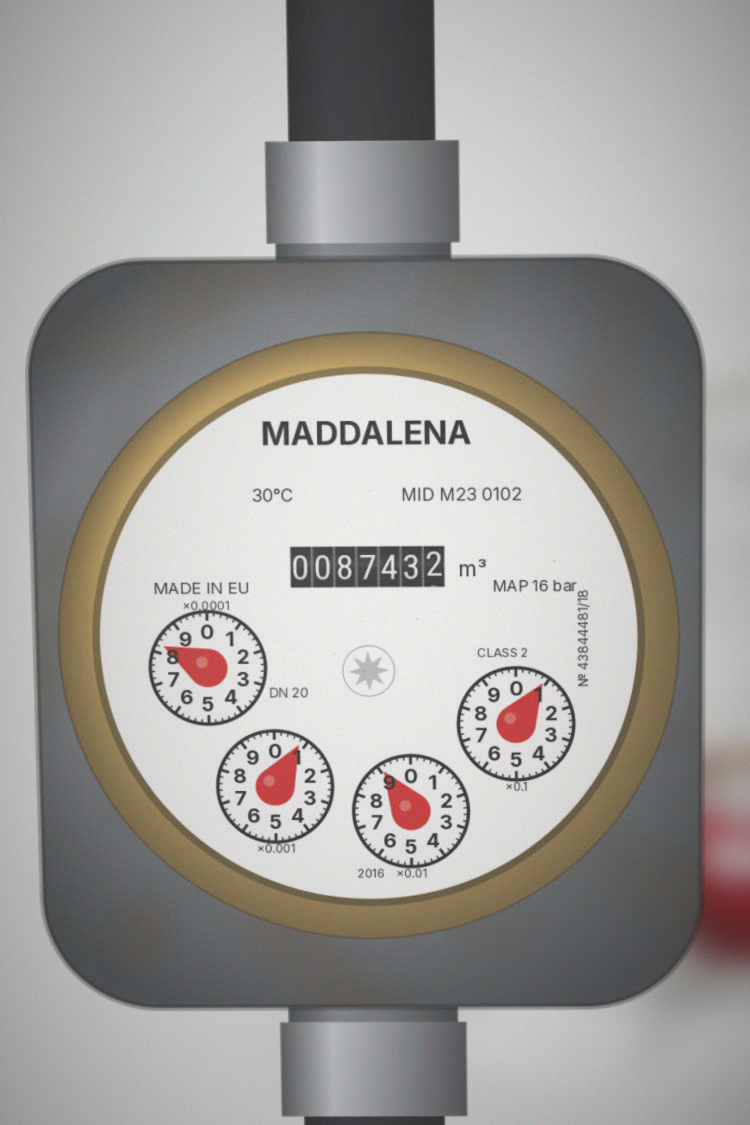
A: m³ 87432.0908
